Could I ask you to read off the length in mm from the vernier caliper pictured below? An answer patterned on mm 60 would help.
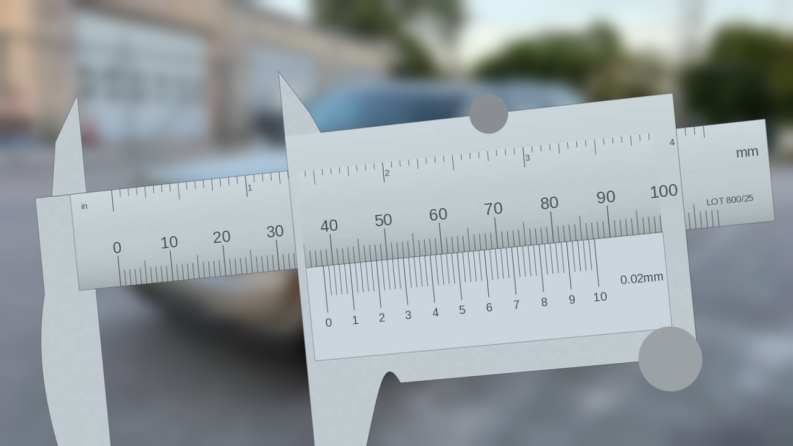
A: mm 38.2
